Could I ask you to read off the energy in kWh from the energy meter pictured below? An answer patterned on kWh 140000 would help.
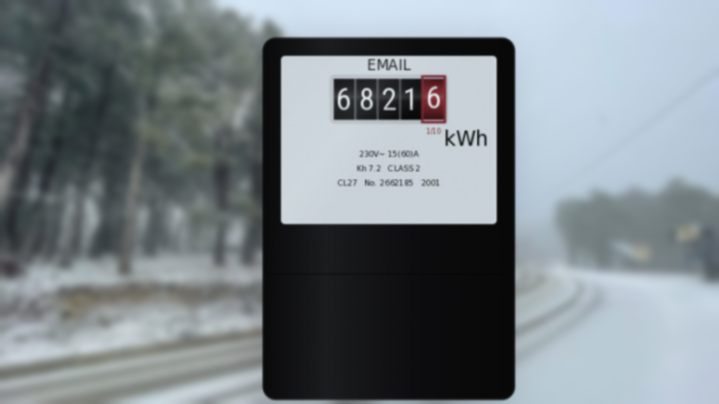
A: kWh 6821.6
